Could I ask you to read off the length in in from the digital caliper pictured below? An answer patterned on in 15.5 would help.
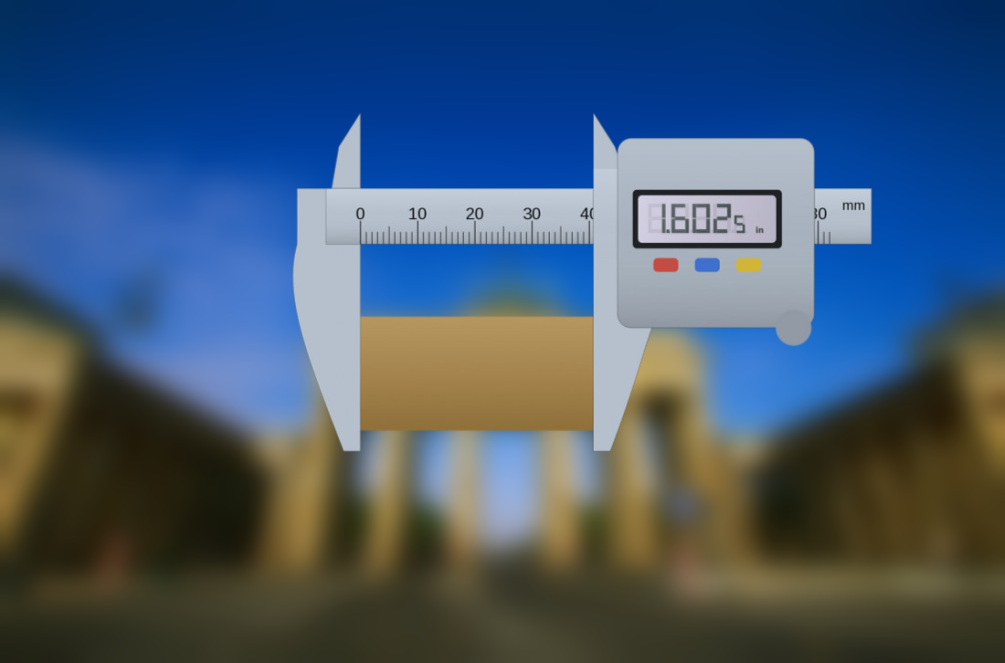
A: in 1.6025
